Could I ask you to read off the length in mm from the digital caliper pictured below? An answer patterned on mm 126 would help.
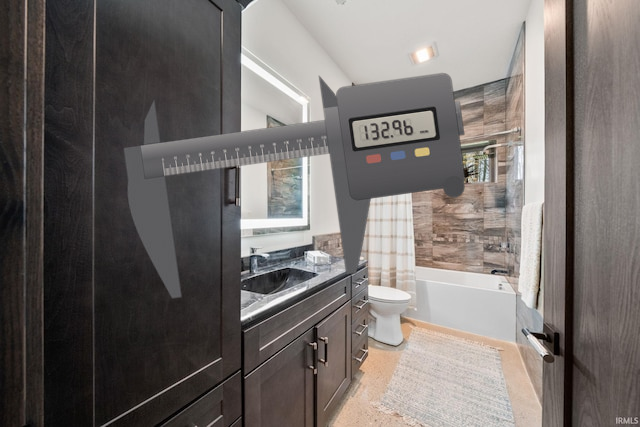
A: mm 132.96
